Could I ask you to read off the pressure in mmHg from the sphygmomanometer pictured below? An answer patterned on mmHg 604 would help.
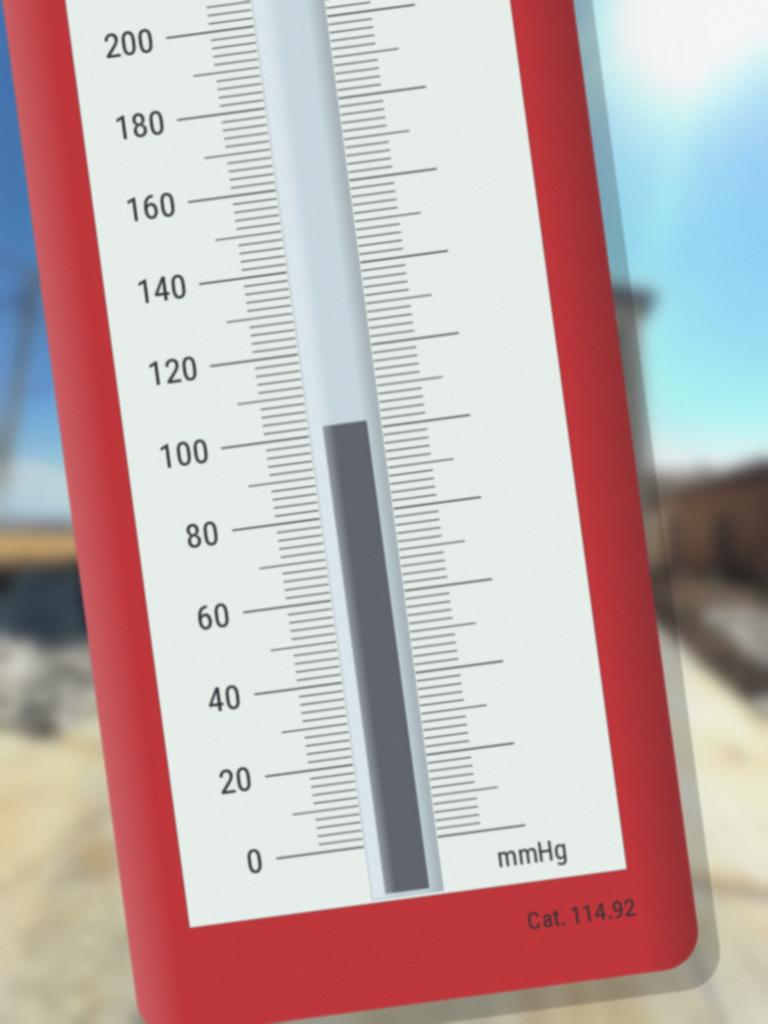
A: mmHg 102
